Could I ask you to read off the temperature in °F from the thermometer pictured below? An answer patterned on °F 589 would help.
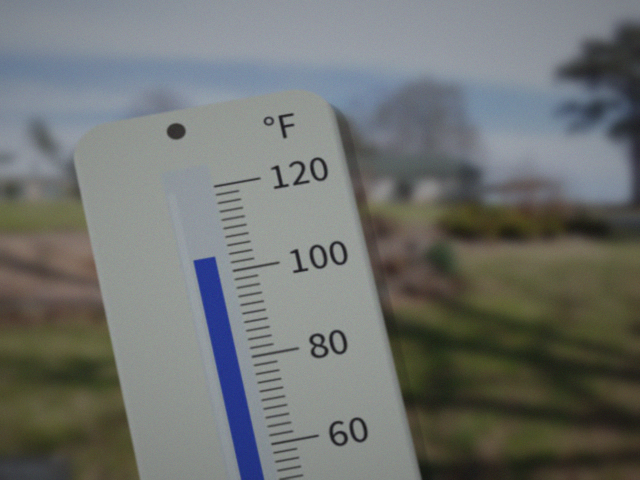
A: °F 104
